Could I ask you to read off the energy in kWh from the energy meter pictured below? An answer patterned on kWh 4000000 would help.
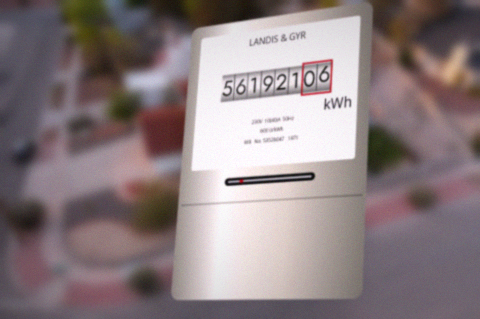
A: kWh 561921.06
